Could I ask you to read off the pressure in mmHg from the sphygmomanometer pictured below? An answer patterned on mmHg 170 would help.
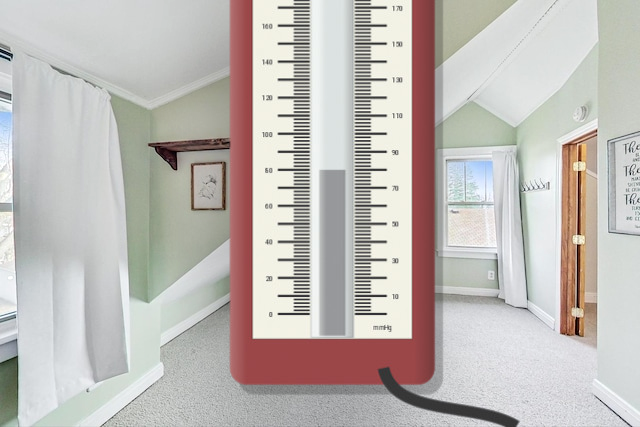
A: mmHg 80
